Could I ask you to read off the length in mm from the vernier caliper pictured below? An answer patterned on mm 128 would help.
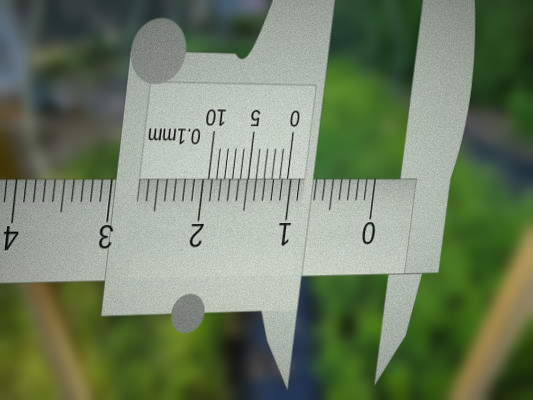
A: mm 10.4
